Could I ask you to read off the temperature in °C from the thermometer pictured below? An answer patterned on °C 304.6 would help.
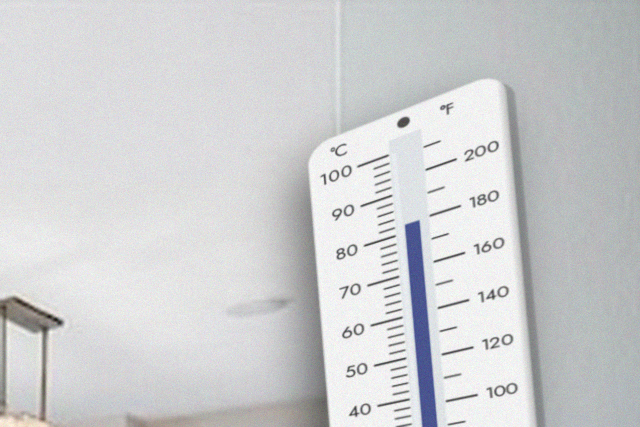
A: °C 82
